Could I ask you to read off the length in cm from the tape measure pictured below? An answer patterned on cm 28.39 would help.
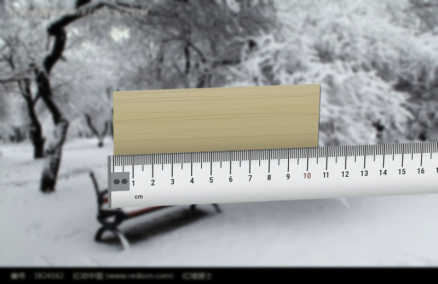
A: cm 10.5
